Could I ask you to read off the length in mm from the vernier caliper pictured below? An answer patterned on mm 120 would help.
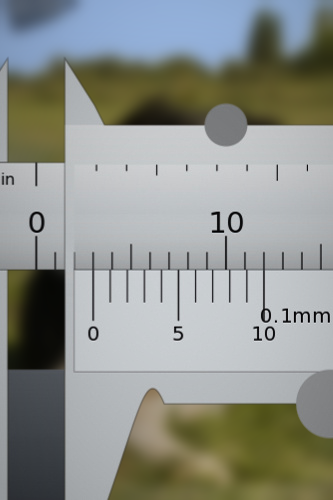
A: mm 3.0
